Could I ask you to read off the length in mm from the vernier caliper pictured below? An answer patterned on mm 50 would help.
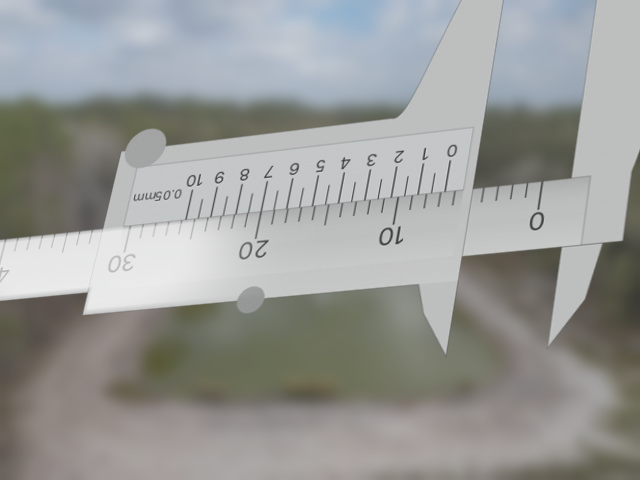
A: mm 6.7
